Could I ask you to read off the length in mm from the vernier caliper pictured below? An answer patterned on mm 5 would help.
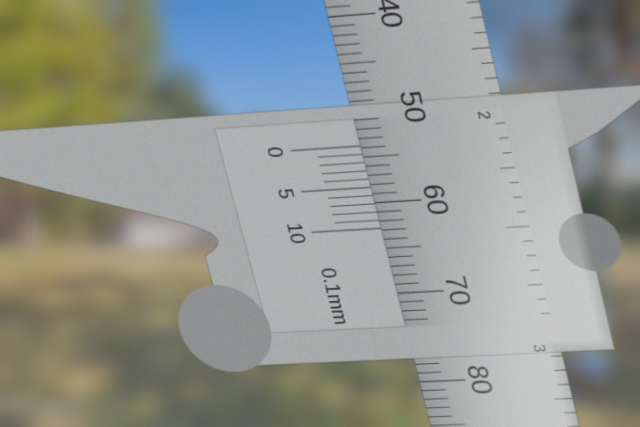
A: mm 53.8
